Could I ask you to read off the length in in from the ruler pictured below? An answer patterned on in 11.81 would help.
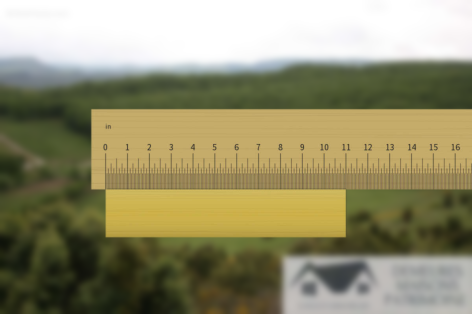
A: in 11
